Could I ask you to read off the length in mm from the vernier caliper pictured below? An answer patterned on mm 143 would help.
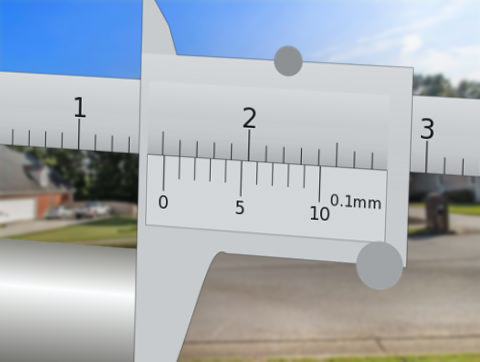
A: mm 15.1
